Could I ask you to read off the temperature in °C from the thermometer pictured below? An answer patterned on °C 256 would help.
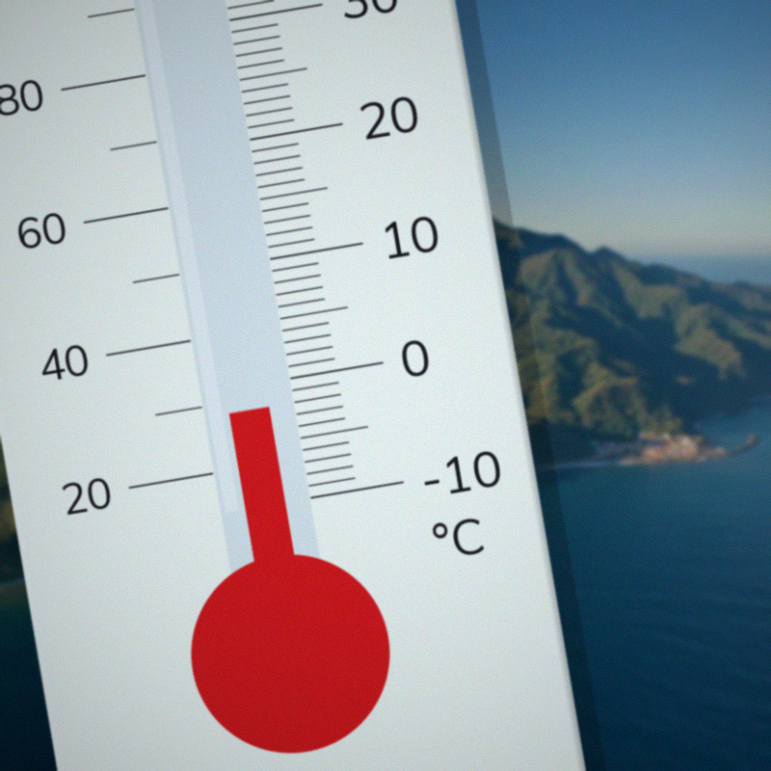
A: °C -2
